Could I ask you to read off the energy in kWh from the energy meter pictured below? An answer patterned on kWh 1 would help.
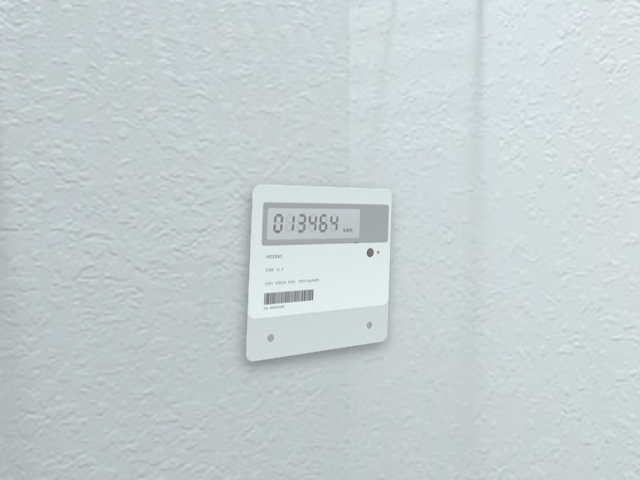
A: kWh 13464
